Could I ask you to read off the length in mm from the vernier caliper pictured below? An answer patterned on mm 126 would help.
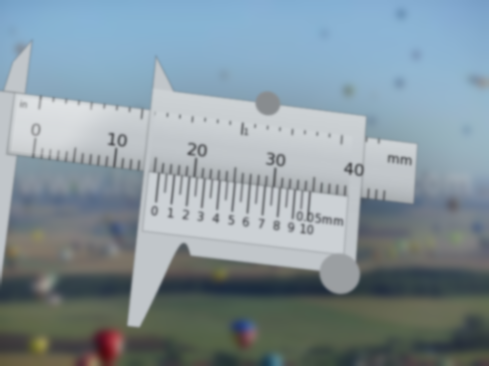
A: mm 15.6
